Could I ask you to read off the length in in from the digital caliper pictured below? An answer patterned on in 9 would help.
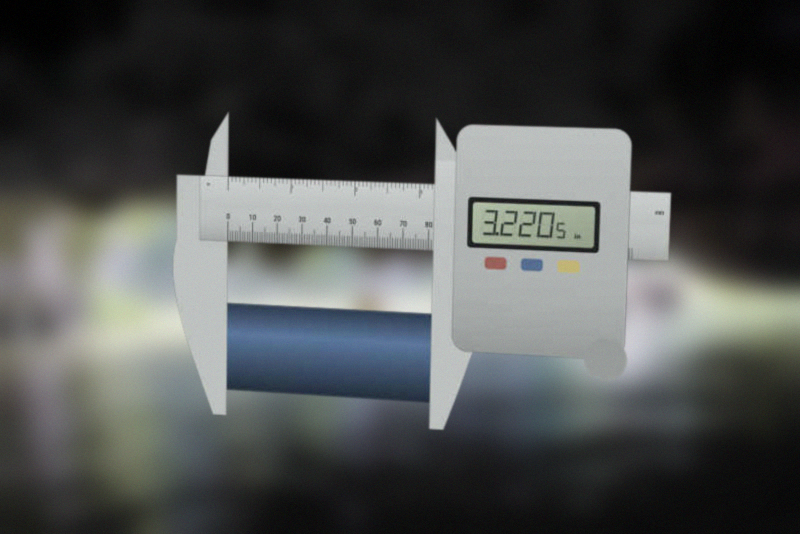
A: in 3.2205
